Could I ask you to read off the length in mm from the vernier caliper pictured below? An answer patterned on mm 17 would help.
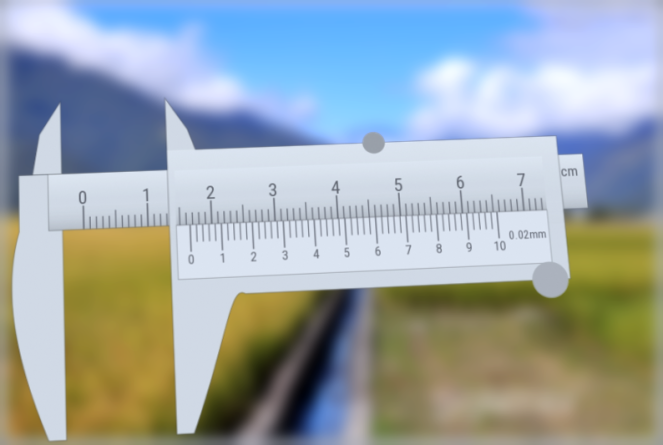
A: mm 16.6
